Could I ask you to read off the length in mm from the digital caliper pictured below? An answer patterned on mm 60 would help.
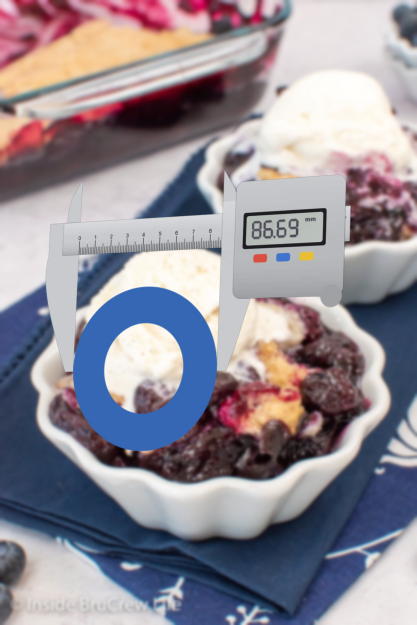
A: mm 86.69
